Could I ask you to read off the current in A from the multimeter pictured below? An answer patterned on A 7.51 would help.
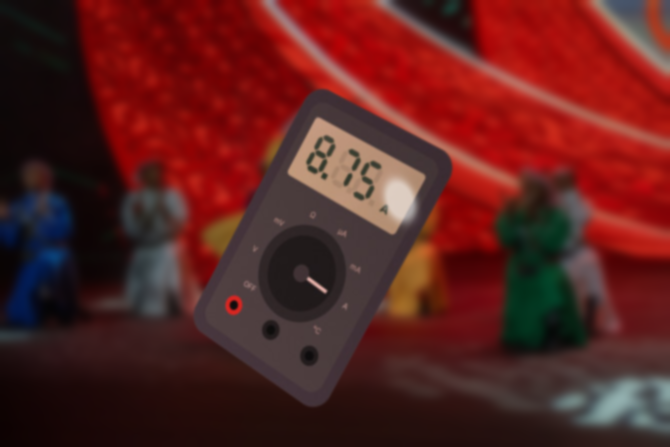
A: A 8.75
